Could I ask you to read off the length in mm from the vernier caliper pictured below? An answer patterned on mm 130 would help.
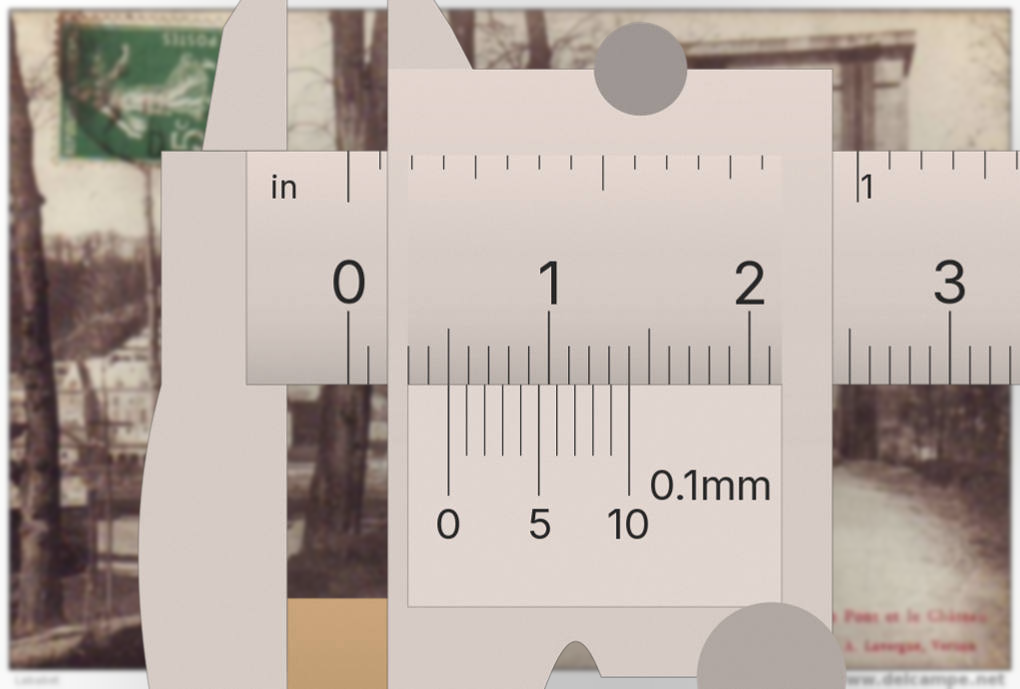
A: mm 5.0
